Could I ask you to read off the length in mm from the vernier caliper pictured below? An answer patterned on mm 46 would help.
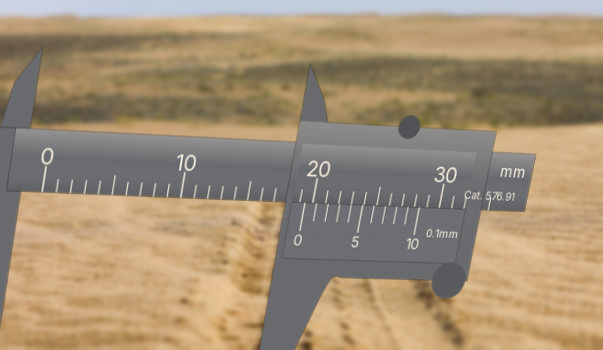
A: mm 19.4
